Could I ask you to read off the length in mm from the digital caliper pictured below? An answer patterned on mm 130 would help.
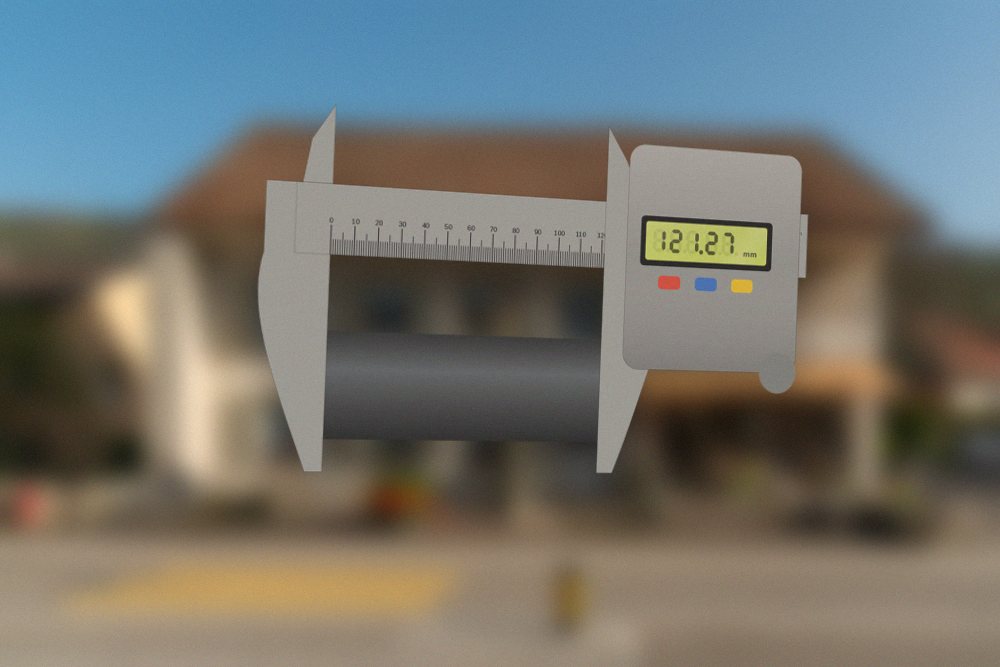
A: mm 121.27
